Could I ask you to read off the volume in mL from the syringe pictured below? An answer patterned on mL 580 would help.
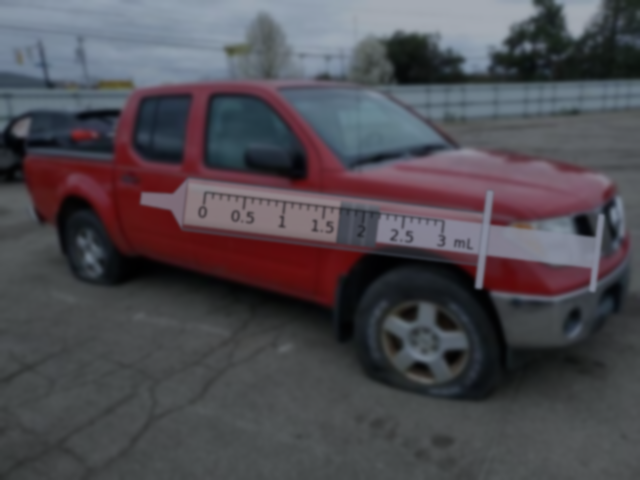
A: mL 1.7
